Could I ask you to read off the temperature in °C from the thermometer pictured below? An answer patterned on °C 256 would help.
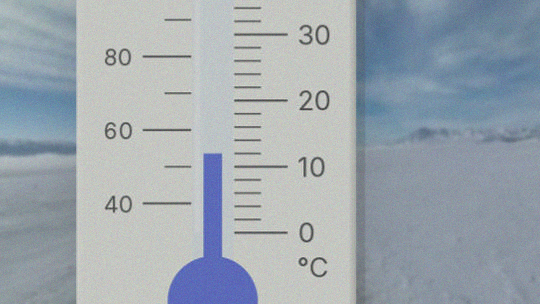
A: °C 12
